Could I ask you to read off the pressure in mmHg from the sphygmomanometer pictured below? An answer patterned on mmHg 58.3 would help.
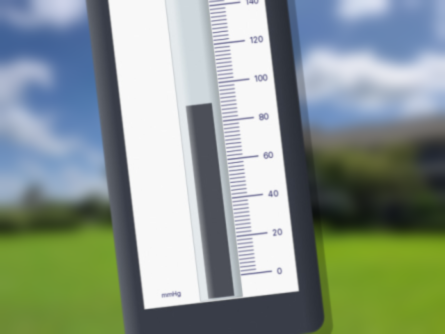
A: mmHg 90
